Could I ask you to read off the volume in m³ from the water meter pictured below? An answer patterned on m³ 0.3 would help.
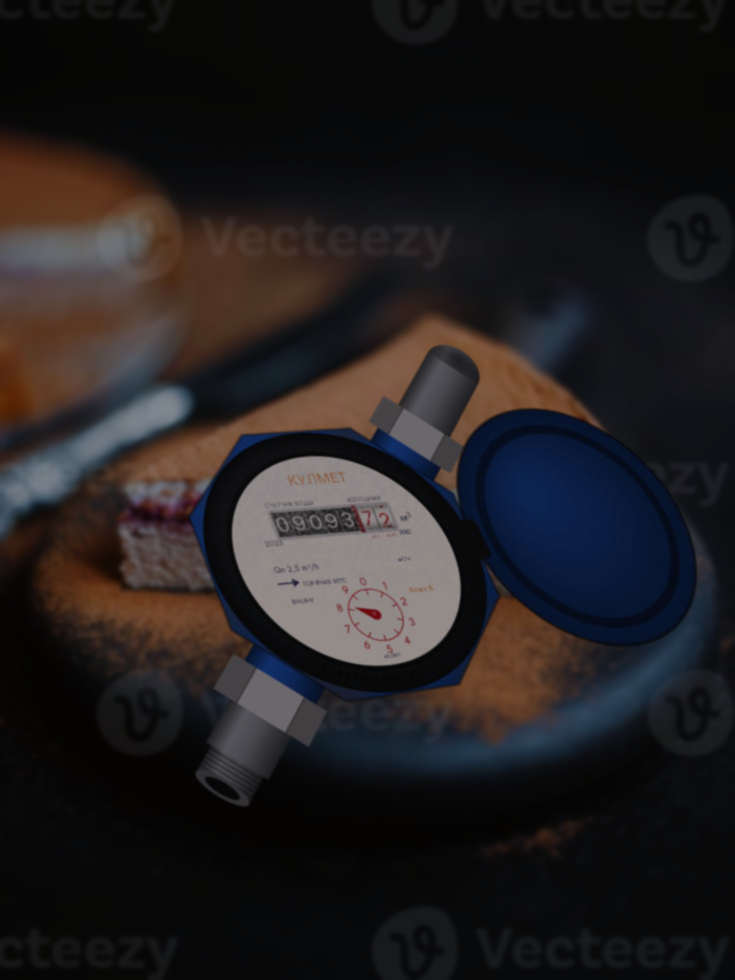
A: m³ 9093.718
